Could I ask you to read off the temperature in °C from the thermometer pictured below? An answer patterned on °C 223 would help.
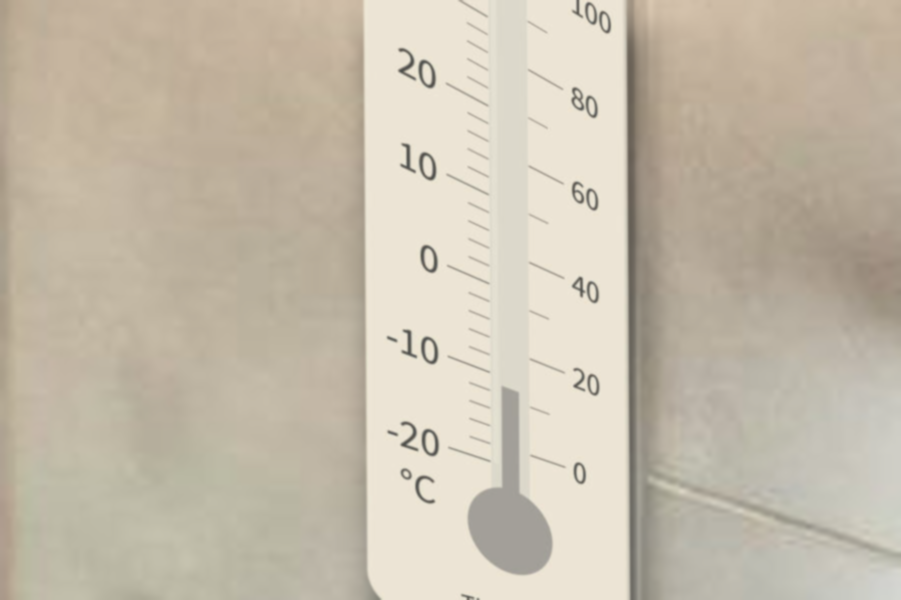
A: °C -11
